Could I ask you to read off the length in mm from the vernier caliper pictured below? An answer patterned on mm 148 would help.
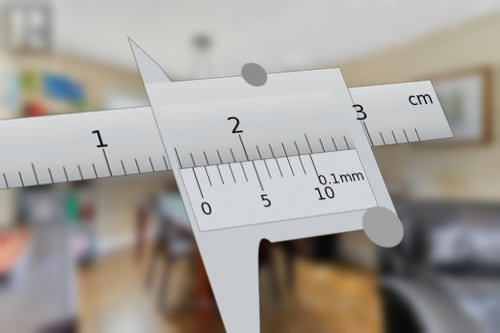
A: mm 15.8
